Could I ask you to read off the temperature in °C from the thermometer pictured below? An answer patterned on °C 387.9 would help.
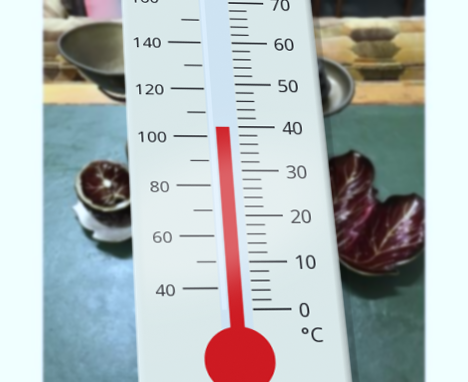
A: °C 40
